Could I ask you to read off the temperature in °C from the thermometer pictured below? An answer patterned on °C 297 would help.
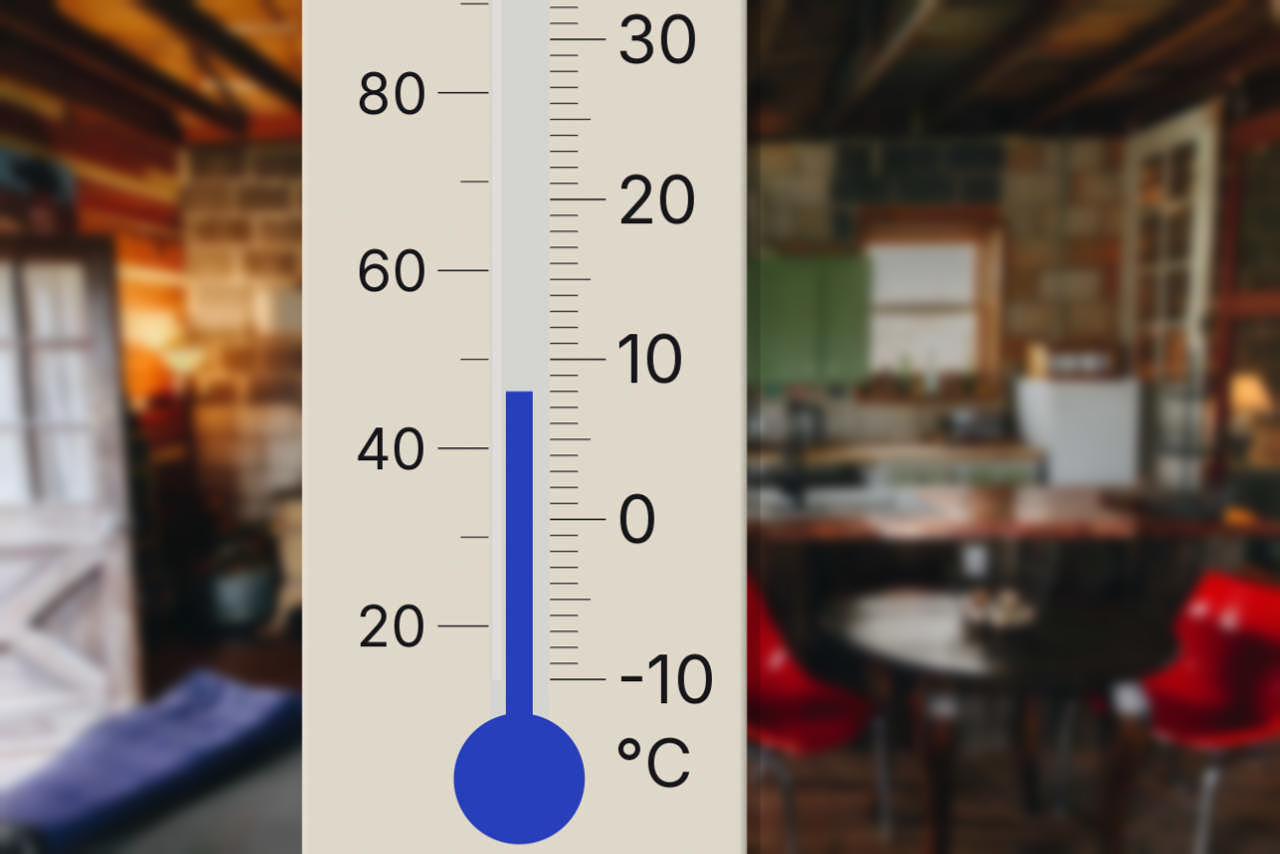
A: °C 8
